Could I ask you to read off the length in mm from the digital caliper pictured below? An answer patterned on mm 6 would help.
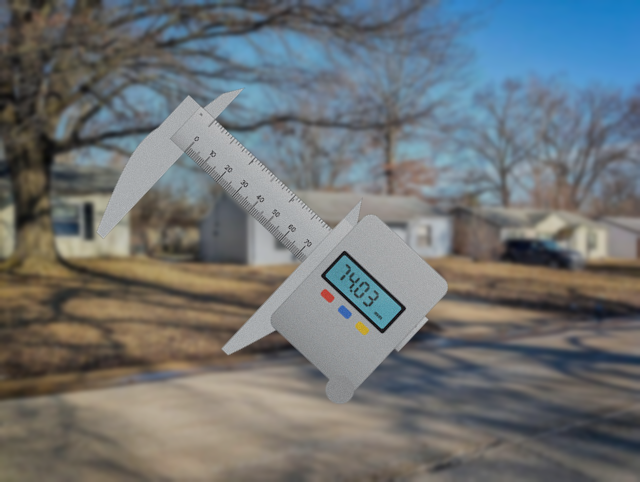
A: mm 74.03
